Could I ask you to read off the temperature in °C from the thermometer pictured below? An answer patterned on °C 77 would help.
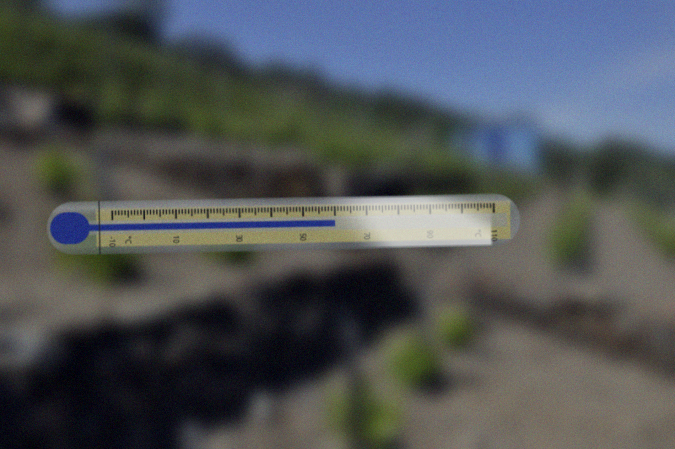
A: °C 60
